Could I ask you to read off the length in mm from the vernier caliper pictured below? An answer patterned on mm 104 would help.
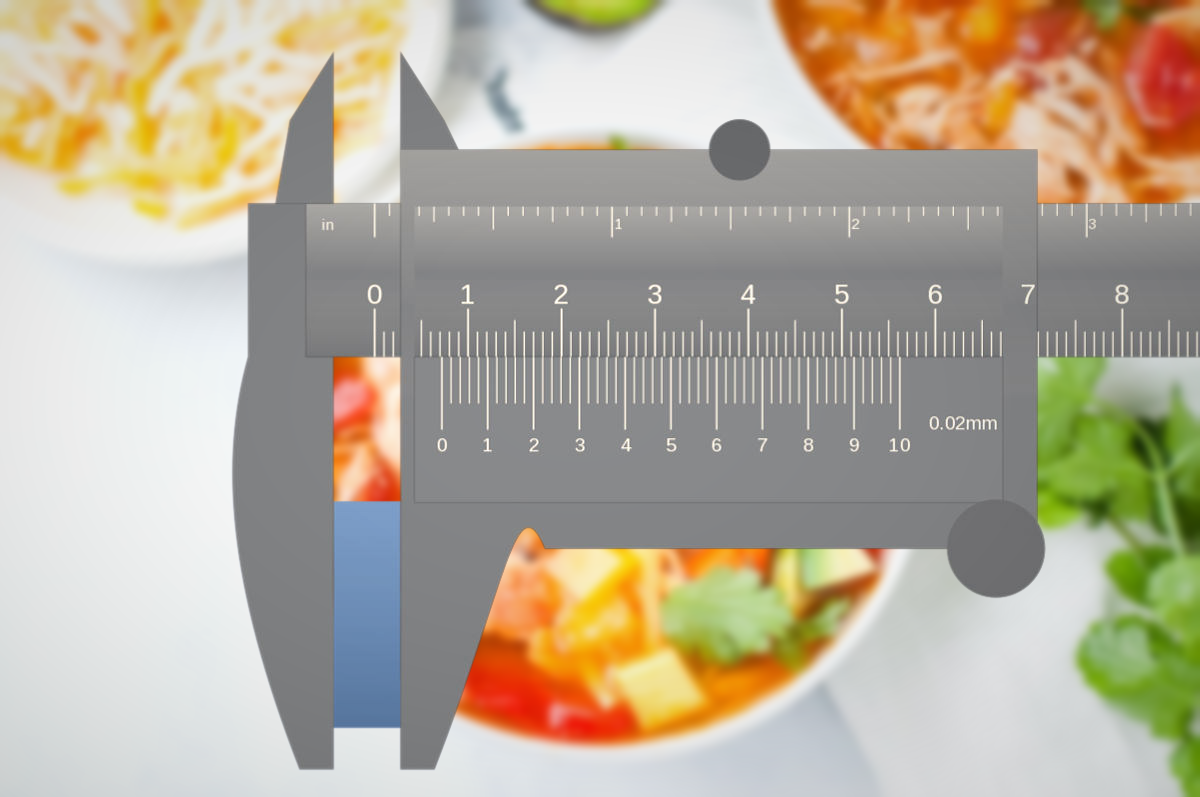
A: mm 7.2
